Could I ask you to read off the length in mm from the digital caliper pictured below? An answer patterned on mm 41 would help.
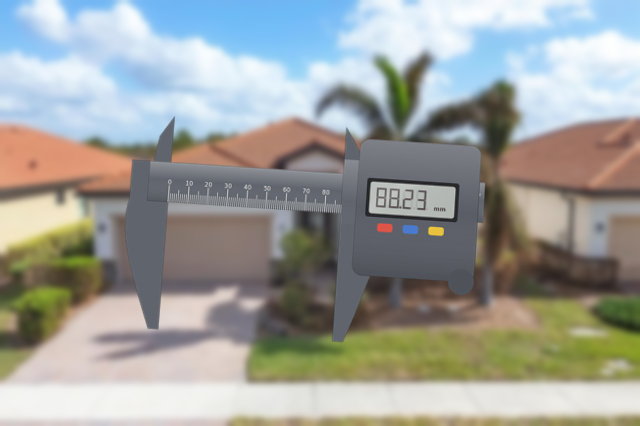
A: mm 88.23
